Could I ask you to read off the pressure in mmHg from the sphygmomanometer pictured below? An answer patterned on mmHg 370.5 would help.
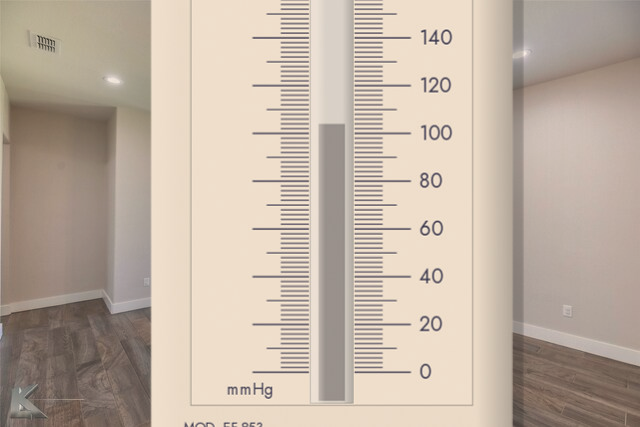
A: mmHg 104
